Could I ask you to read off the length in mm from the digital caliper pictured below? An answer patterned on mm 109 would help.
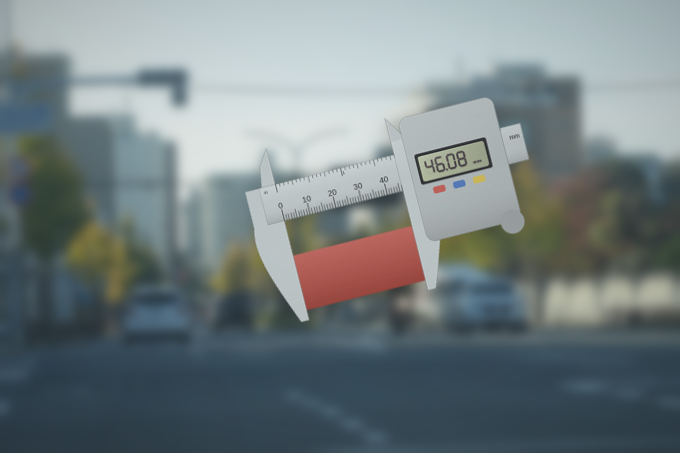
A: mm 46.08
